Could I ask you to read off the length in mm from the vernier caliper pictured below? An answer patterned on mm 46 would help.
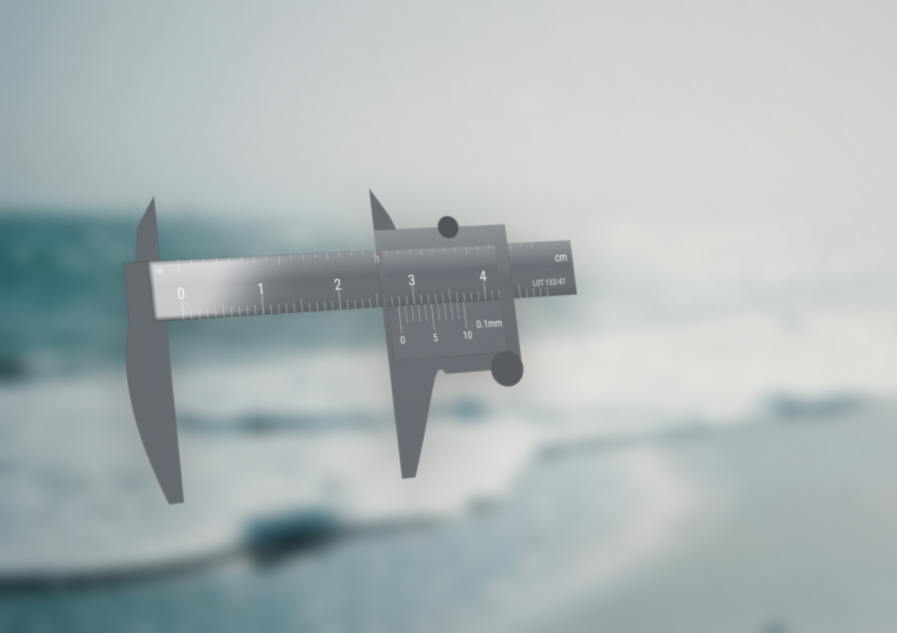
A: mm 27.8
